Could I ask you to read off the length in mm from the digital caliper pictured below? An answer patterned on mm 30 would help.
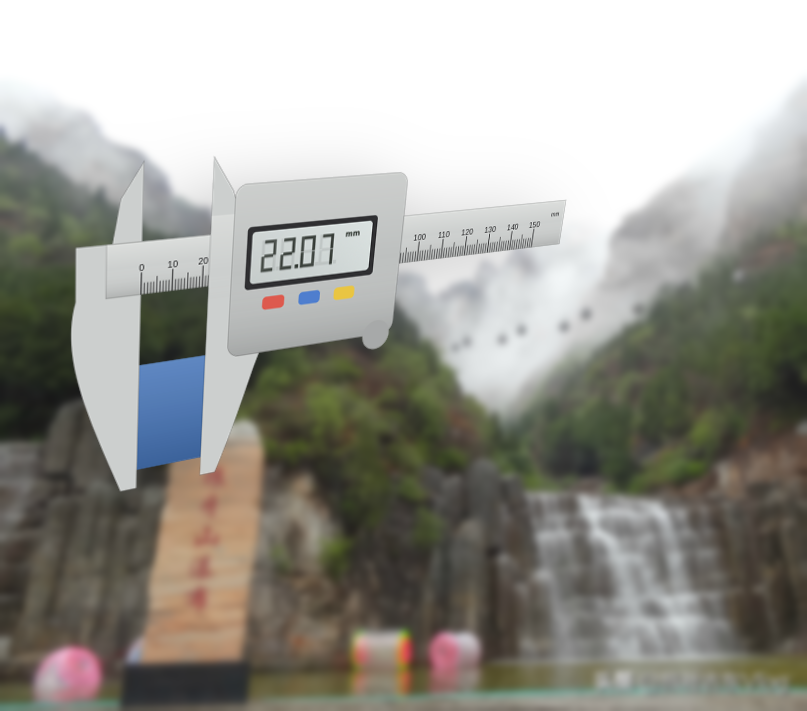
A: mm 22.07
